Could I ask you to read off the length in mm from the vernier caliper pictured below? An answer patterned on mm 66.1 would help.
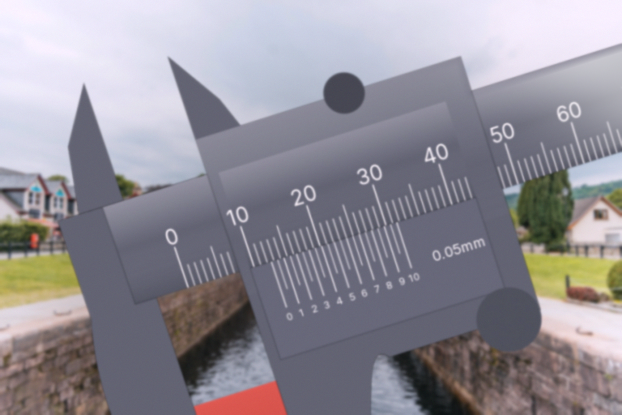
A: mm 12.6
